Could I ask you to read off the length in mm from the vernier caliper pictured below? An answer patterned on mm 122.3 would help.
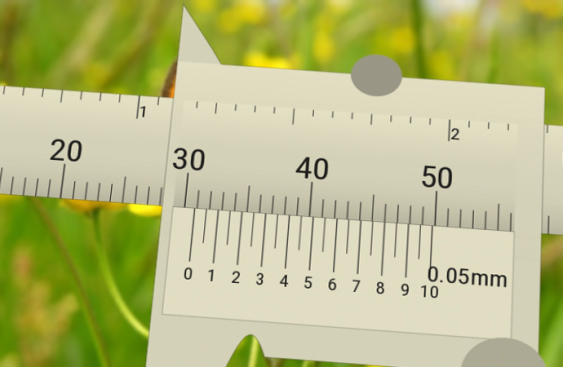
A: mm 30.8
